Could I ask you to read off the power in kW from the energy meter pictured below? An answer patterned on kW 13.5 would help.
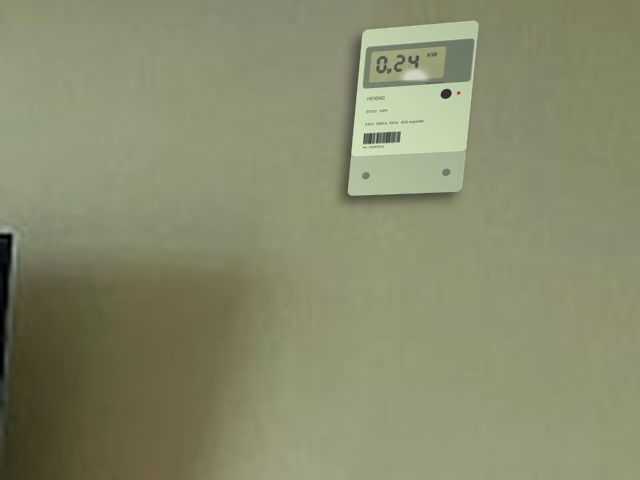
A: kW 0.24
